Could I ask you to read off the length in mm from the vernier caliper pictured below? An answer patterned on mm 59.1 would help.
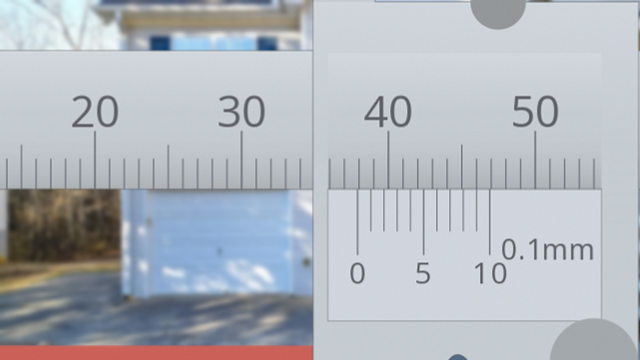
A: mm 37.9
